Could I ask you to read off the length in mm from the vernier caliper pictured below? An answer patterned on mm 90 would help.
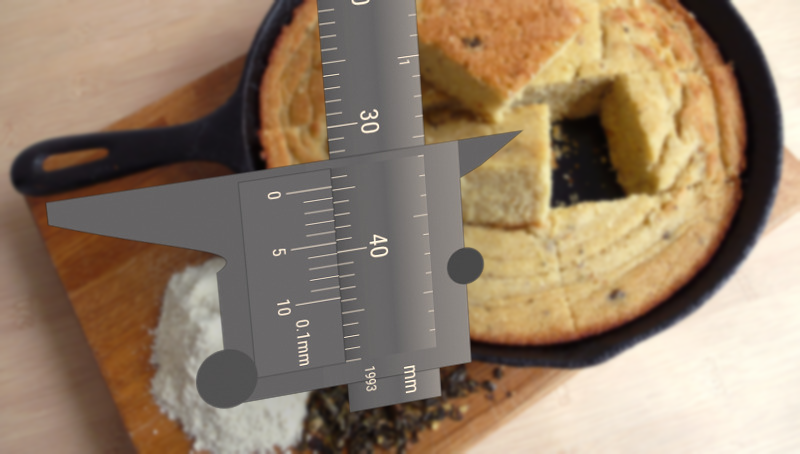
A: mm 34.7
